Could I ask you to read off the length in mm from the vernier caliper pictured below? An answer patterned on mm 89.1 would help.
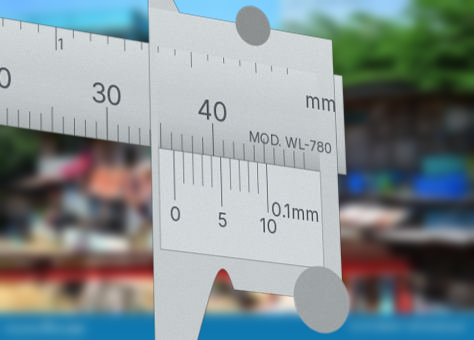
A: mm 36.2
